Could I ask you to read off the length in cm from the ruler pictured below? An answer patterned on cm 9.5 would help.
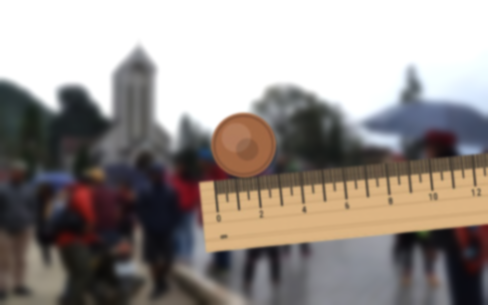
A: cm 3
